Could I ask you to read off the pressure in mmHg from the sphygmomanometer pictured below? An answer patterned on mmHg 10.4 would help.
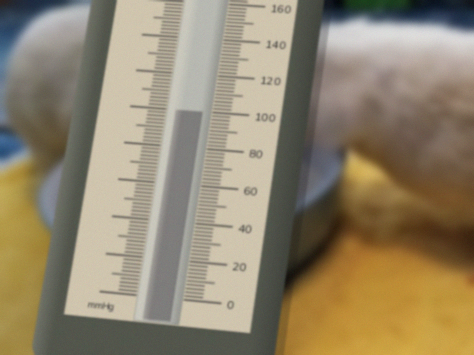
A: mmHg 100
